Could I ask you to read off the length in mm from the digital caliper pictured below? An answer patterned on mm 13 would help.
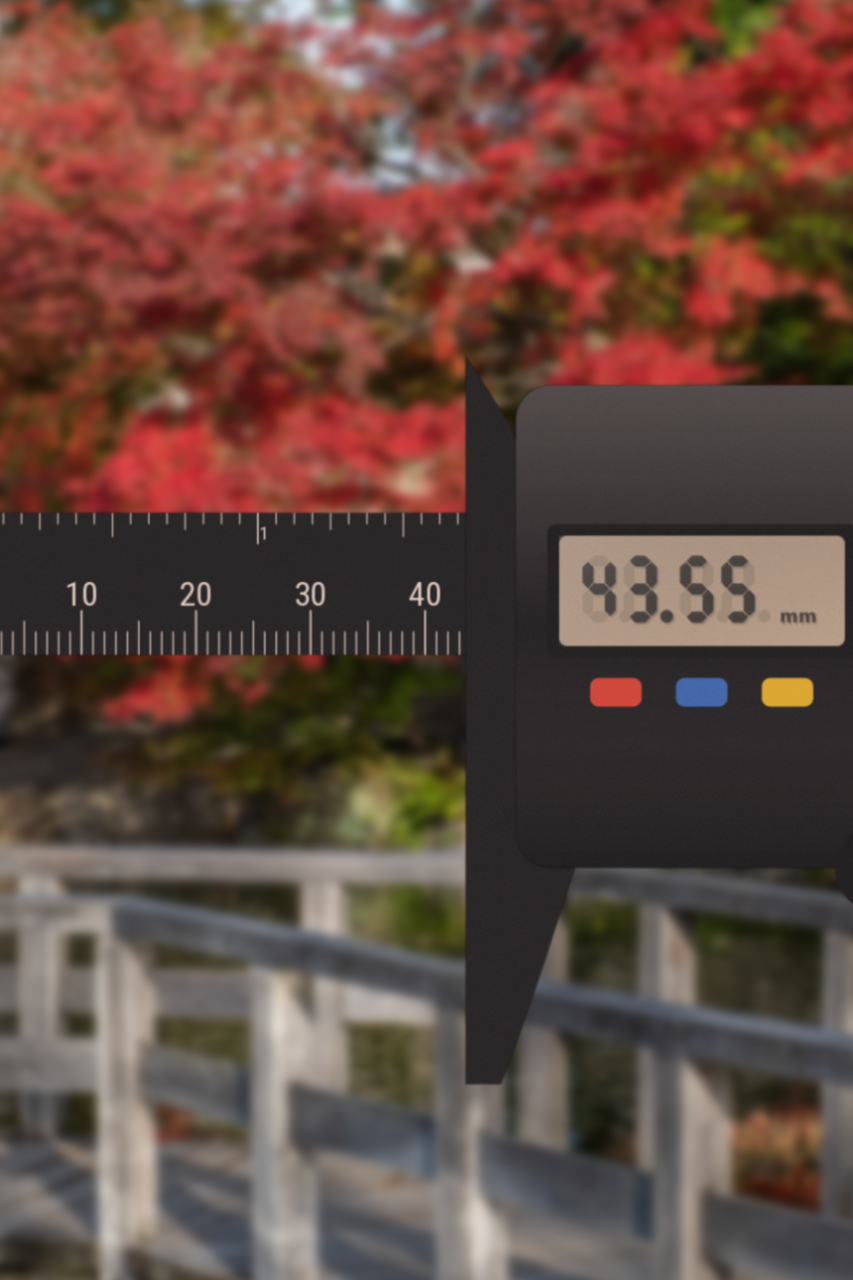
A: mm 43.55
